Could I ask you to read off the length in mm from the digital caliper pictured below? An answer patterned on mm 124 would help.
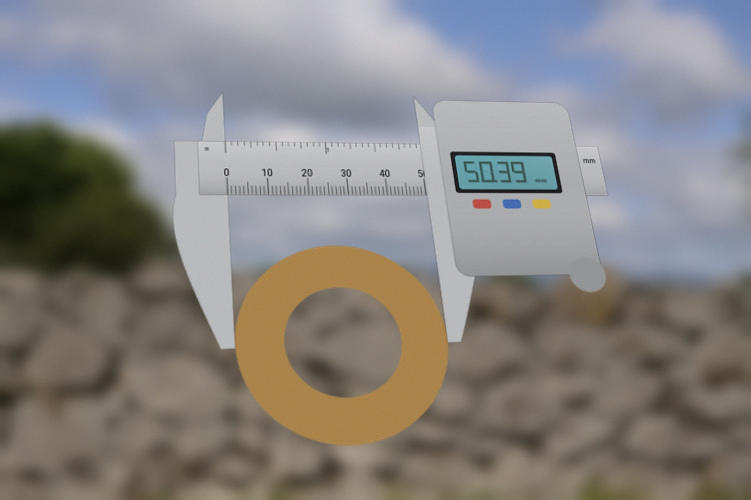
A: mm 50.39
